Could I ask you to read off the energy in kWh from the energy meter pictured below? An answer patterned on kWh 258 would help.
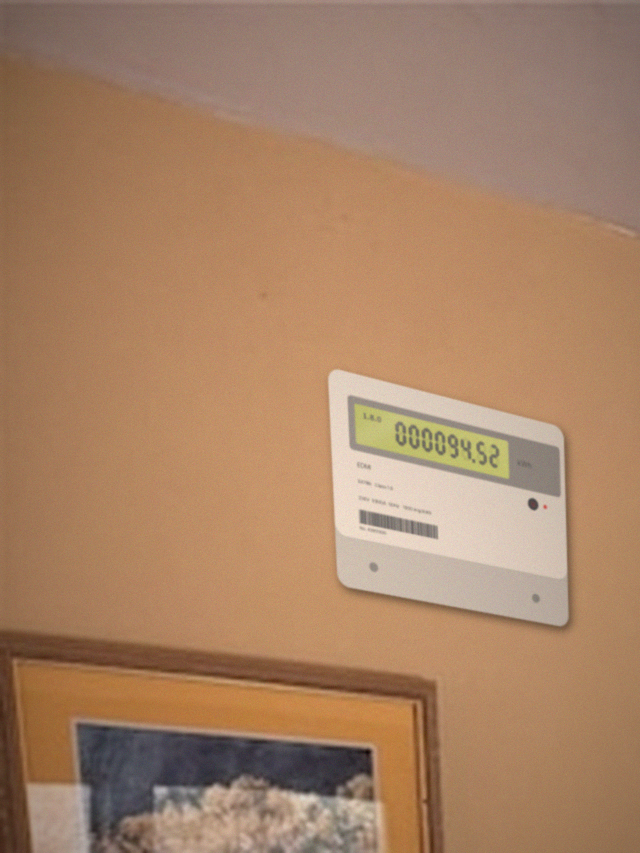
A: kWh 94.52
